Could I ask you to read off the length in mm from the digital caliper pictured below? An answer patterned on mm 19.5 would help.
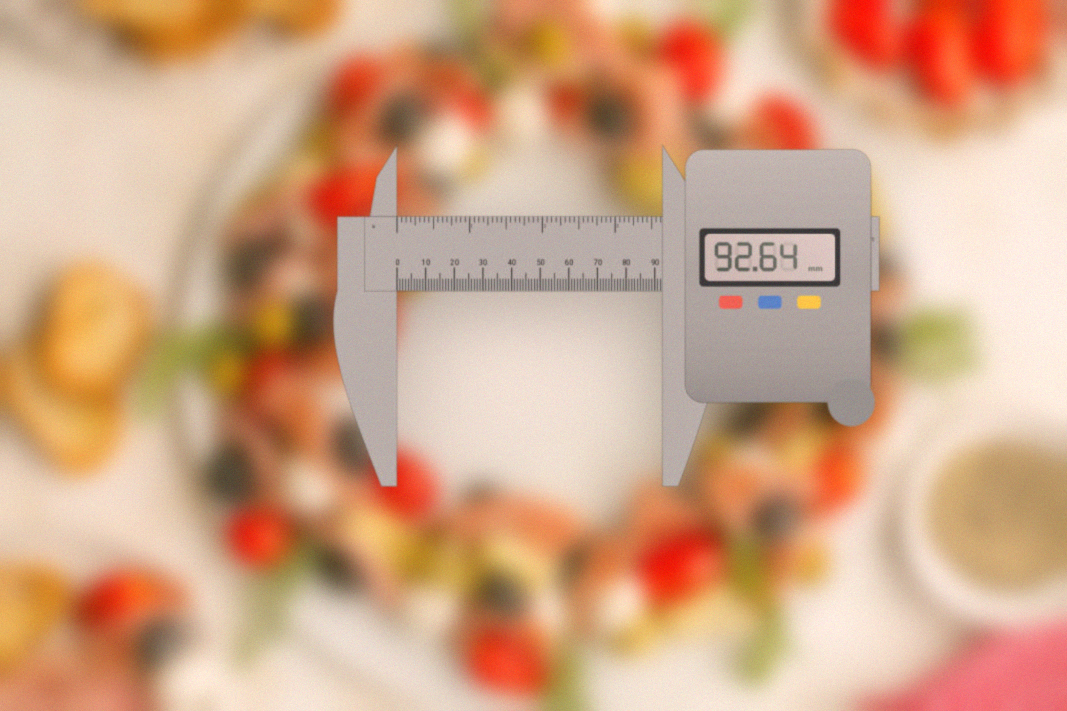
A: mm 92.64
